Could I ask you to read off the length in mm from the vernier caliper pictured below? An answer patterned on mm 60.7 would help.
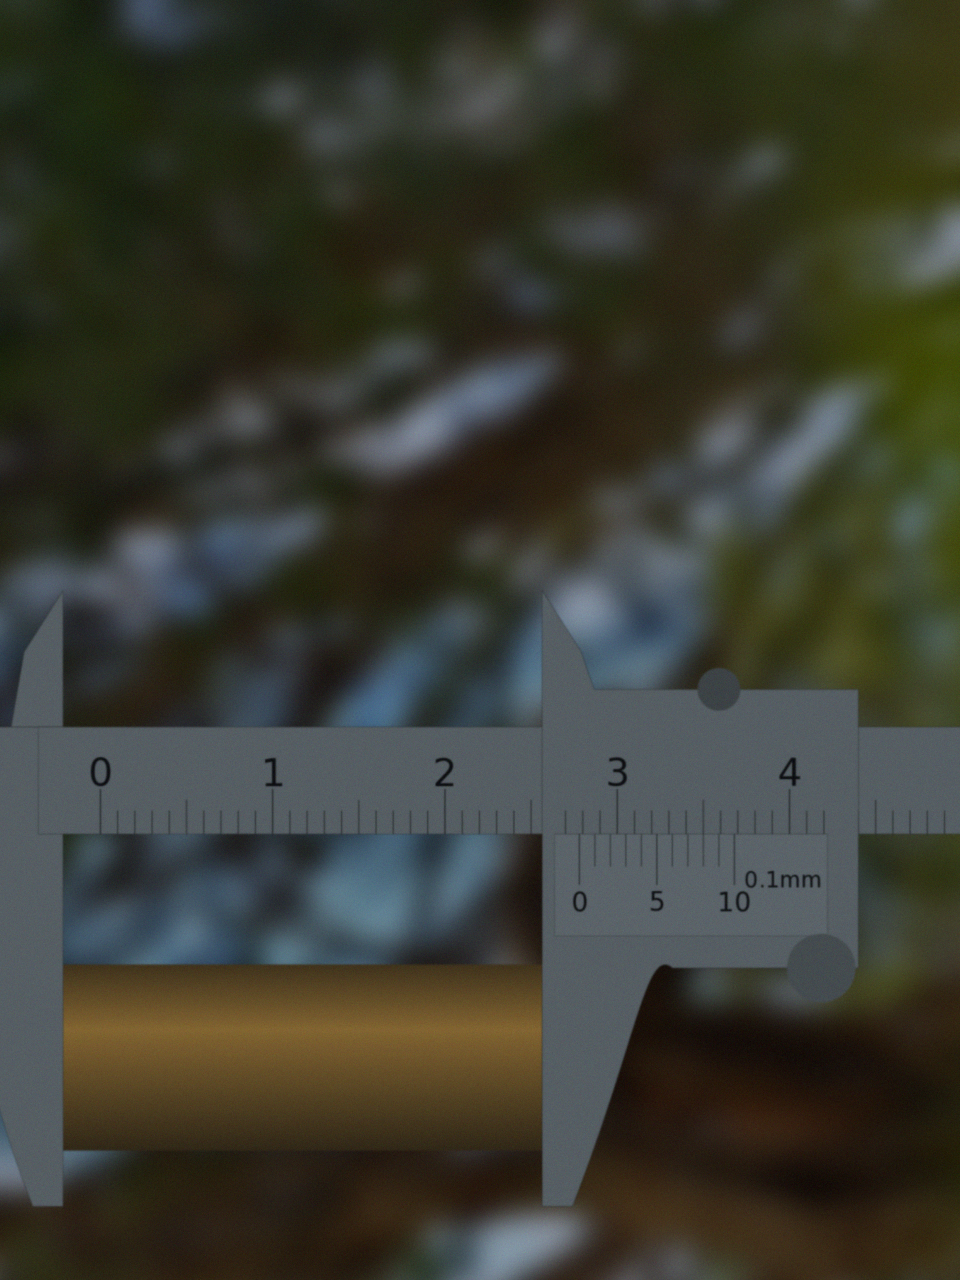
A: mm 27.8
